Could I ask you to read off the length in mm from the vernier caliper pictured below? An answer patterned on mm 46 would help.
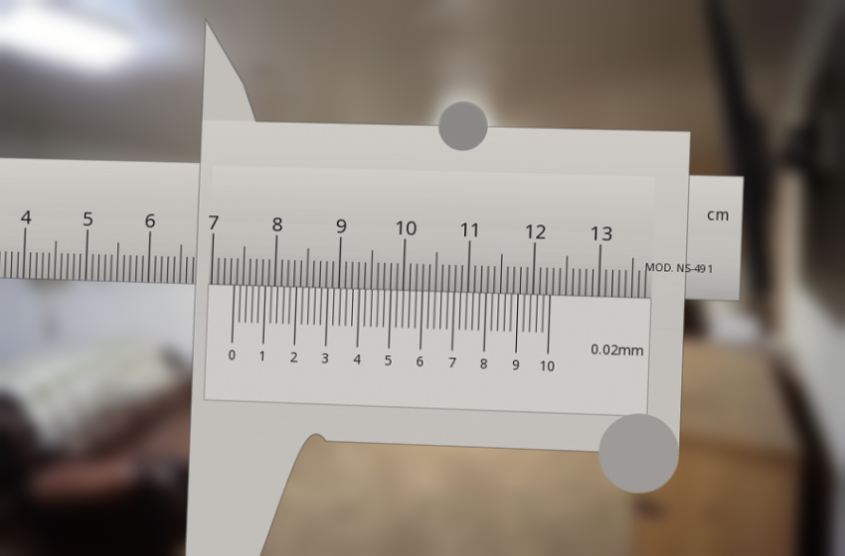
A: mm 73.6
